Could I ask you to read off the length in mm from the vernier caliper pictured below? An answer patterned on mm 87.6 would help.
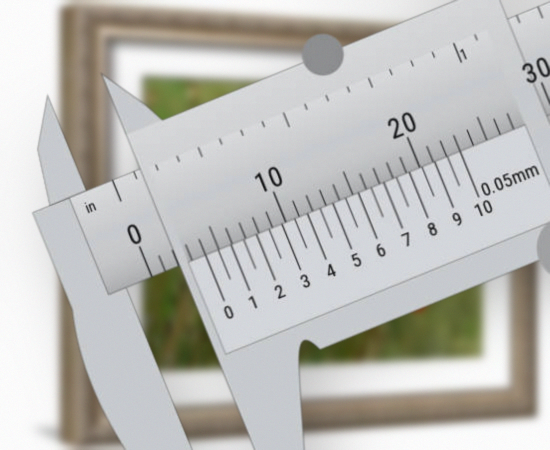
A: mm 4.0
